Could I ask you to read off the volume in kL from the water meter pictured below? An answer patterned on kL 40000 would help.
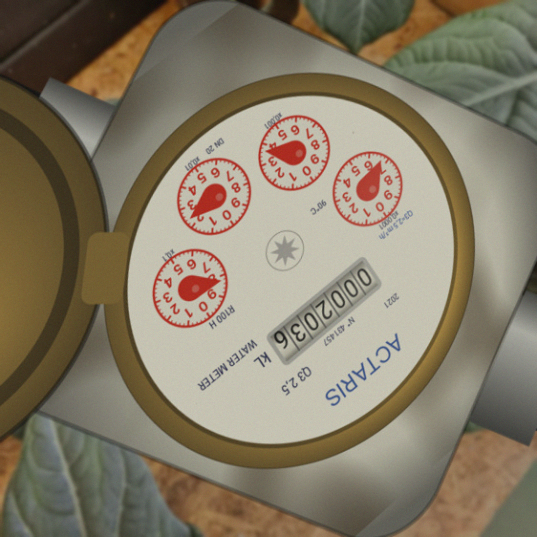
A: kL 2035.8236
